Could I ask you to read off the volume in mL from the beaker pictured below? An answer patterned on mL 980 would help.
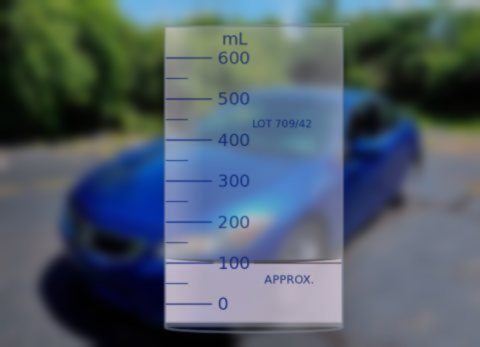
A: mL 100
